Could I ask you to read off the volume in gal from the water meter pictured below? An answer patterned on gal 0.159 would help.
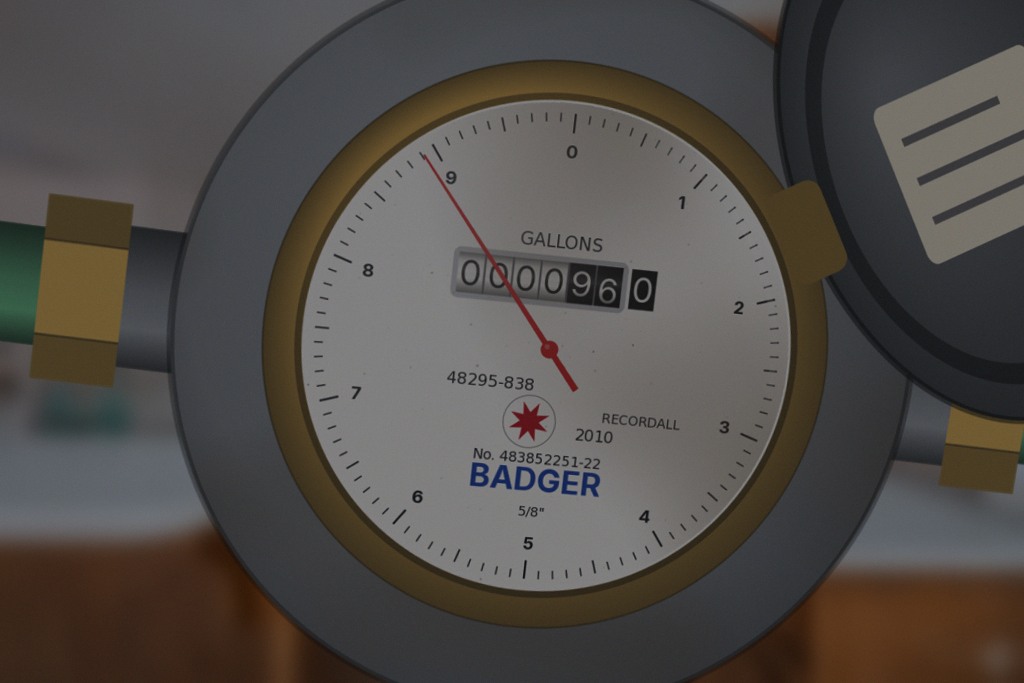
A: gal 958.9
